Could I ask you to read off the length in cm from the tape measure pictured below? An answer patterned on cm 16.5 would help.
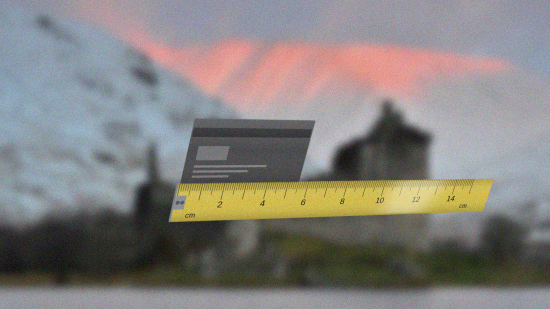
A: cm 5.5
